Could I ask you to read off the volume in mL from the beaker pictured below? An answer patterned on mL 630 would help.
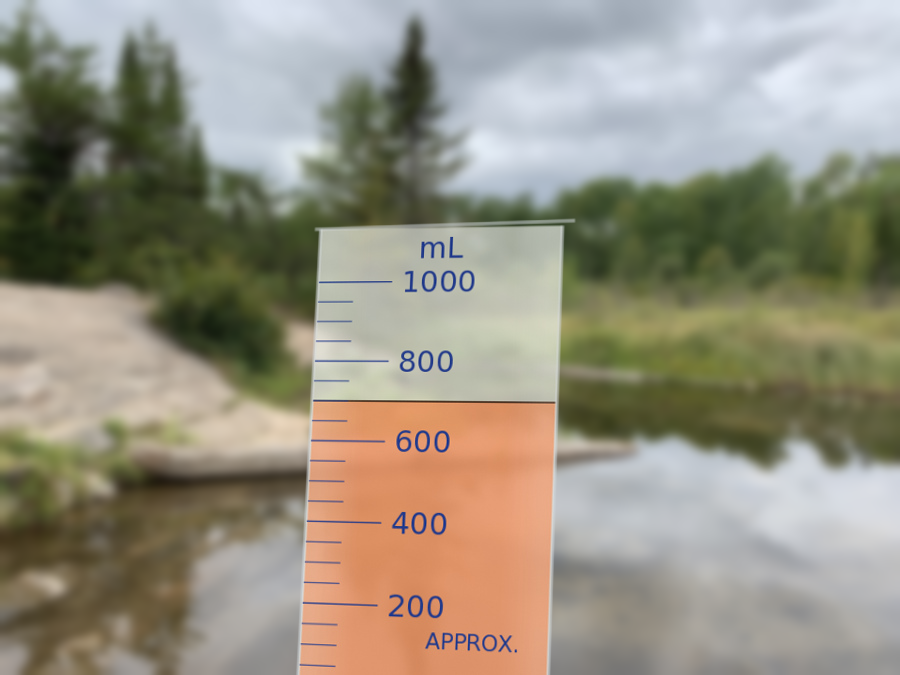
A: mL 700
